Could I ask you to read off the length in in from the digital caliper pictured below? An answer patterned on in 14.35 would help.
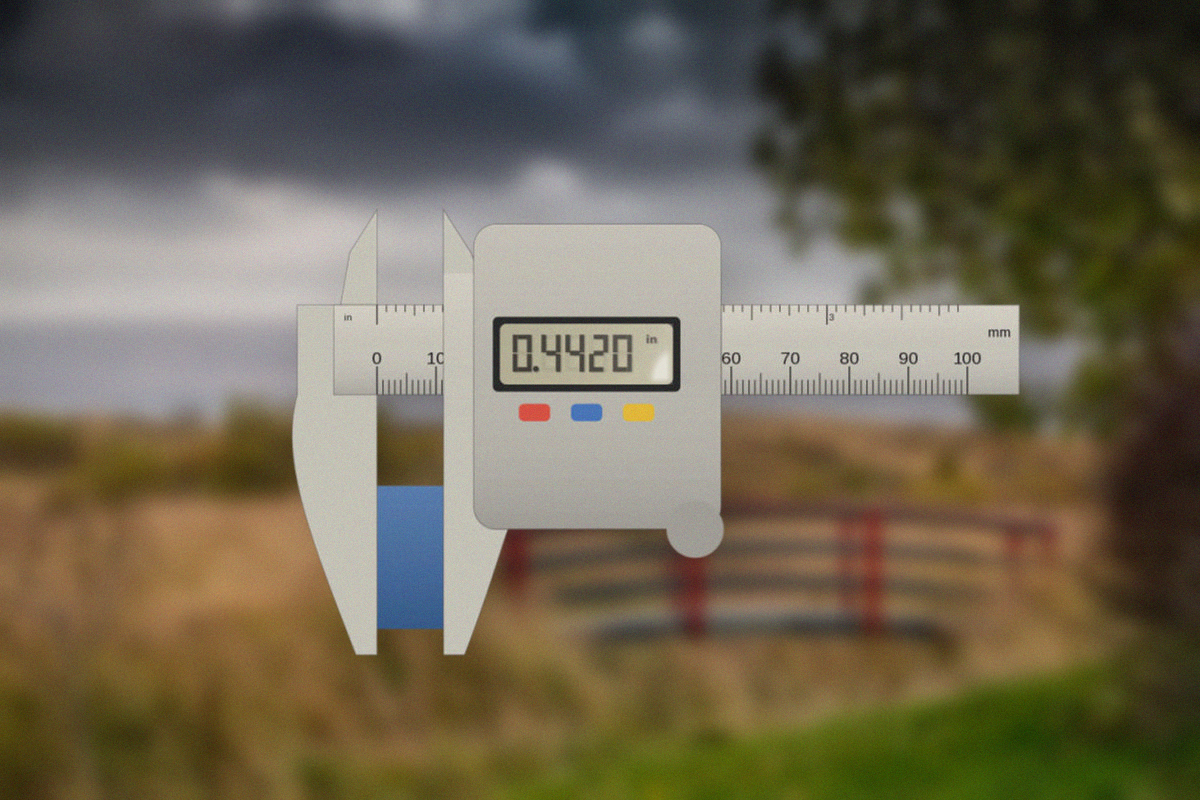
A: in 0.4420
